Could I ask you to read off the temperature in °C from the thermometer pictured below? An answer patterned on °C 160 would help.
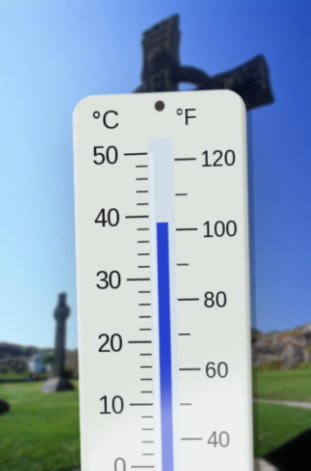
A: °C 39
